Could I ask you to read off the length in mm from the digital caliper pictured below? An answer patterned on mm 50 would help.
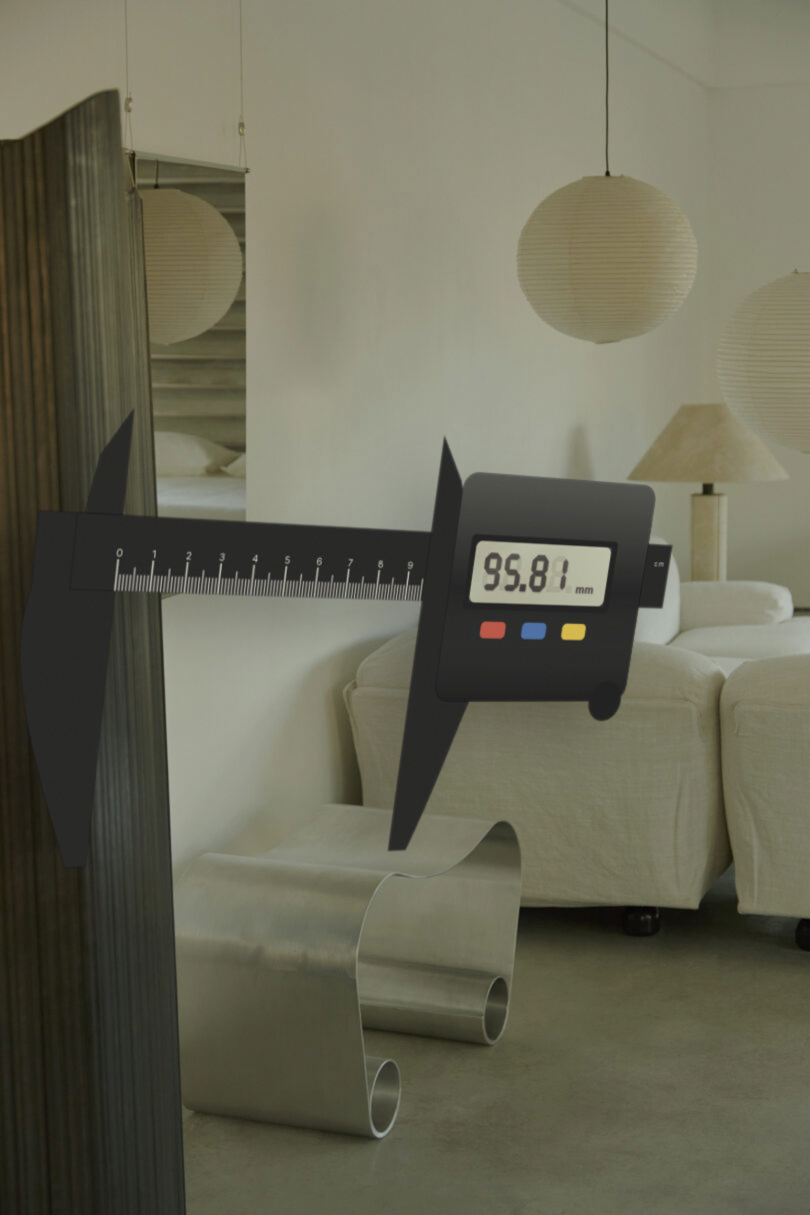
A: mm 95.81
